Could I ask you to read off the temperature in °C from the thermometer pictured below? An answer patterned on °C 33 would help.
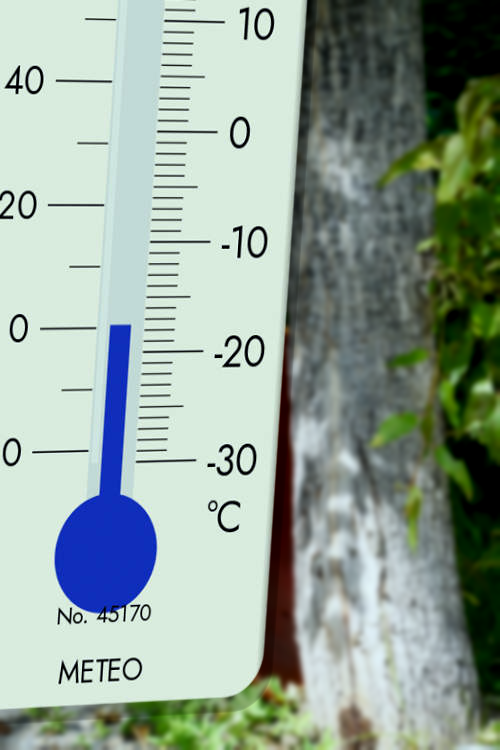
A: °C -17.5
